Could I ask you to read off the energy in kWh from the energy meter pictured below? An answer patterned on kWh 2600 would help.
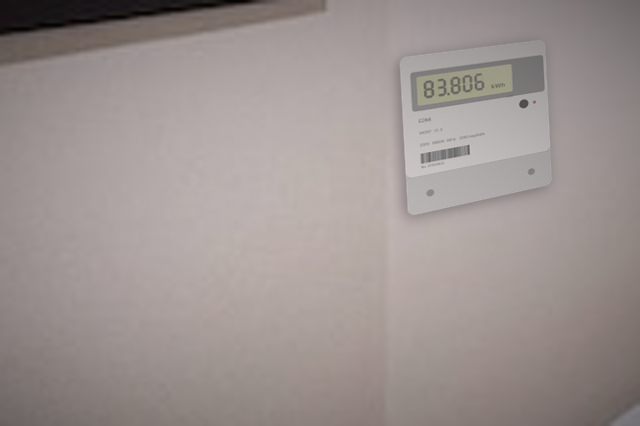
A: kWh 83.806
